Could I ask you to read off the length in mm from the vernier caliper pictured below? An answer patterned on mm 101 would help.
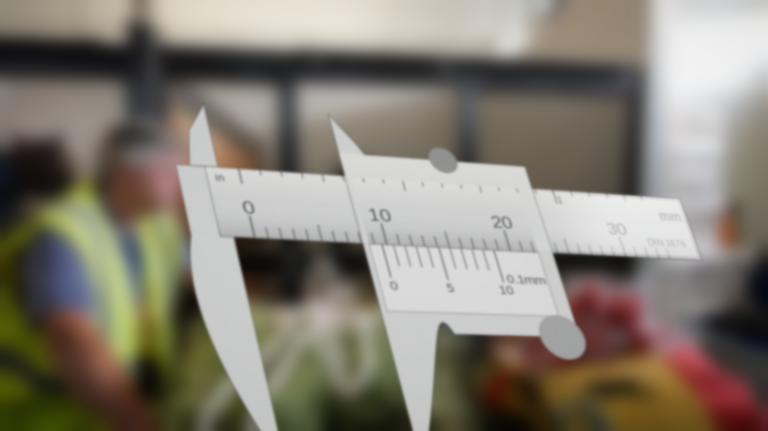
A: mm 9.6
